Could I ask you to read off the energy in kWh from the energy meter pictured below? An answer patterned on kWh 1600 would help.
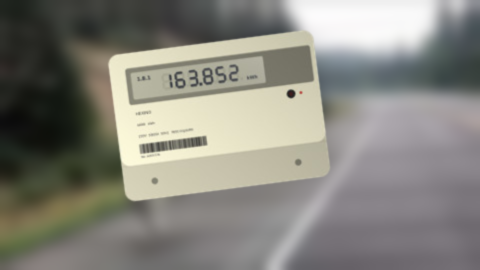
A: kWh 163.852
